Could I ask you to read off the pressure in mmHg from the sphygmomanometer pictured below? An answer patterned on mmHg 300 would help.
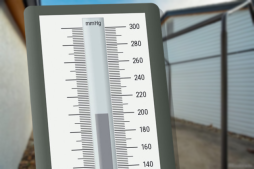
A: mmHg 200
